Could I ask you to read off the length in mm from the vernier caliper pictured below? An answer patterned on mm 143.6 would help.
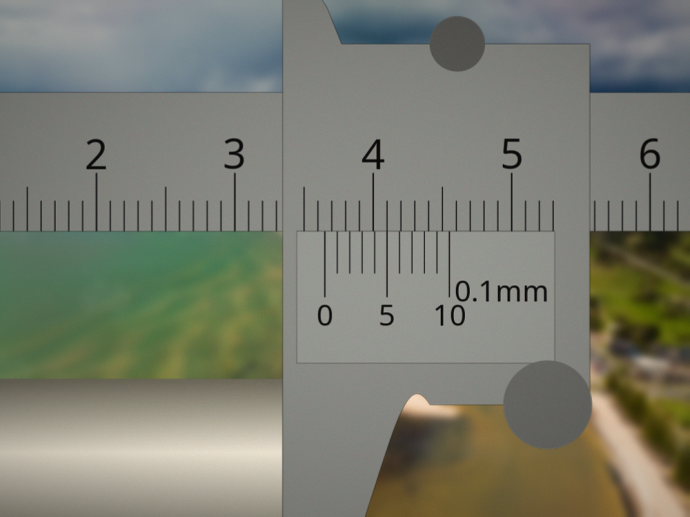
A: mm 36.5
